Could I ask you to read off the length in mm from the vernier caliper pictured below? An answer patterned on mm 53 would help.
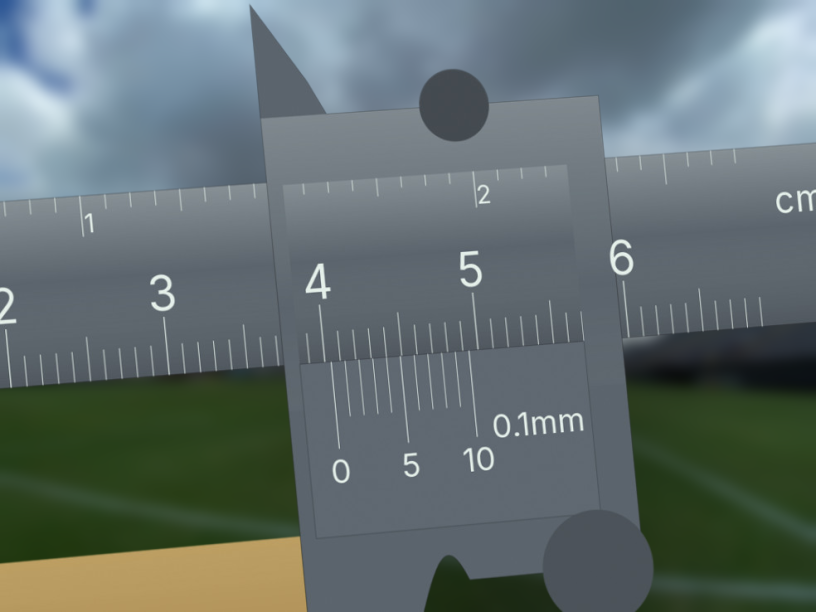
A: mm 40.4
